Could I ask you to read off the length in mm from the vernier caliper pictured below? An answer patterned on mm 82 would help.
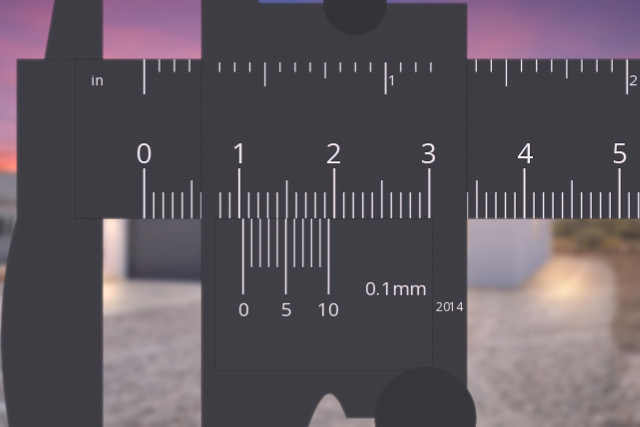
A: mm 10.4
